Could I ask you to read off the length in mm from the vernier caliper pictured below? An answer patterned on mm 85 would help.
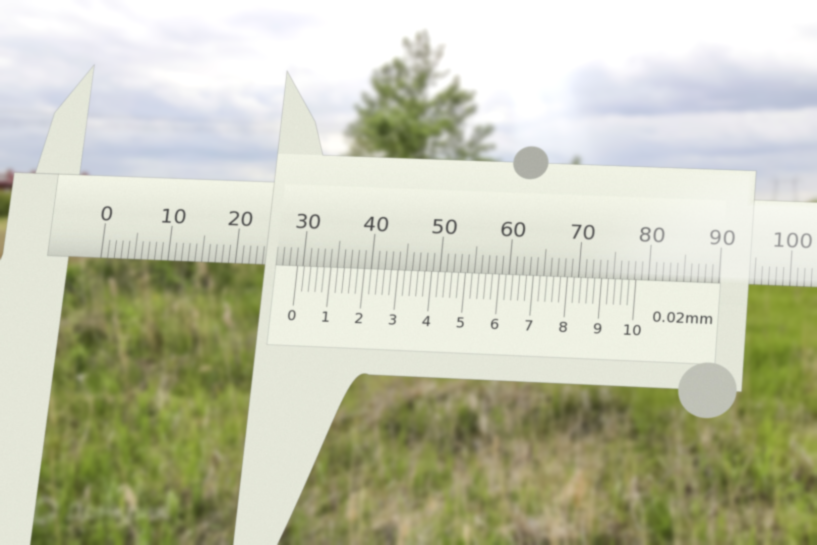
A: mm 29.2
